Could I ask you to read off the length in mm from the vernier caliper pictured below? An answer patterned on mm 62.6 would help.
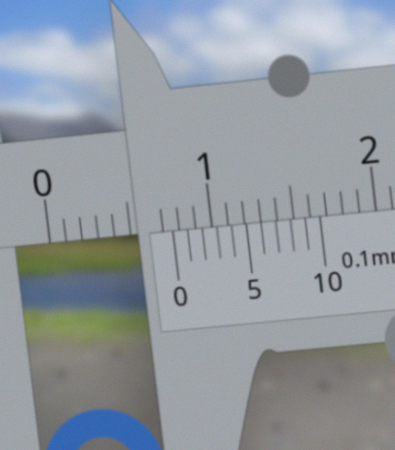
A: mm 7.6
